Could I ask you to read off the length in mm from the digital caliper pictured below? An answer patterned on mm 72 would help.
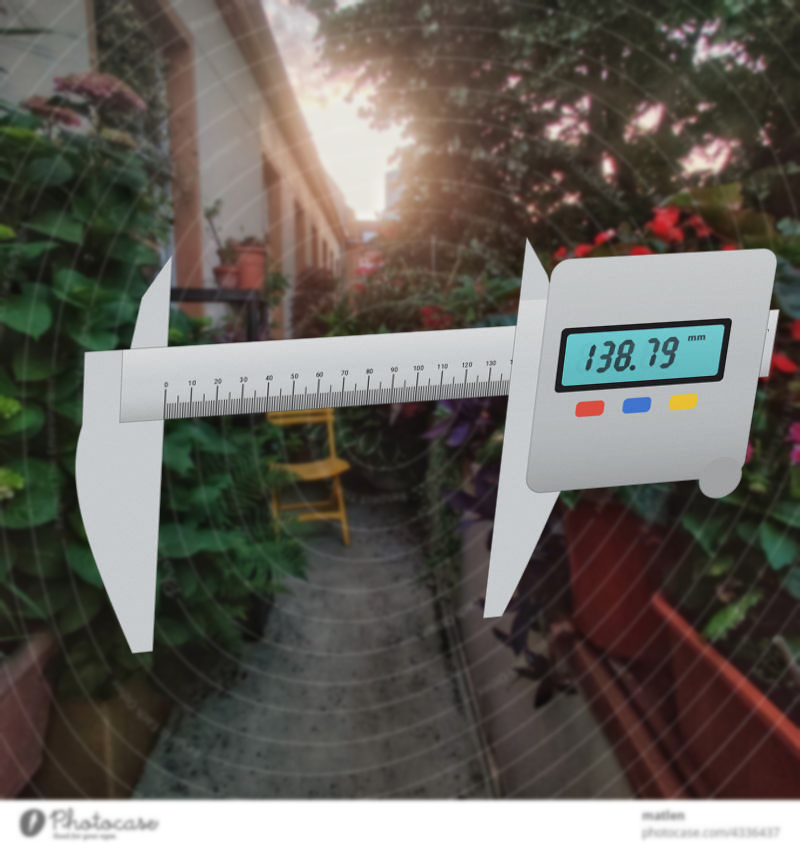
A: mm 138.79
